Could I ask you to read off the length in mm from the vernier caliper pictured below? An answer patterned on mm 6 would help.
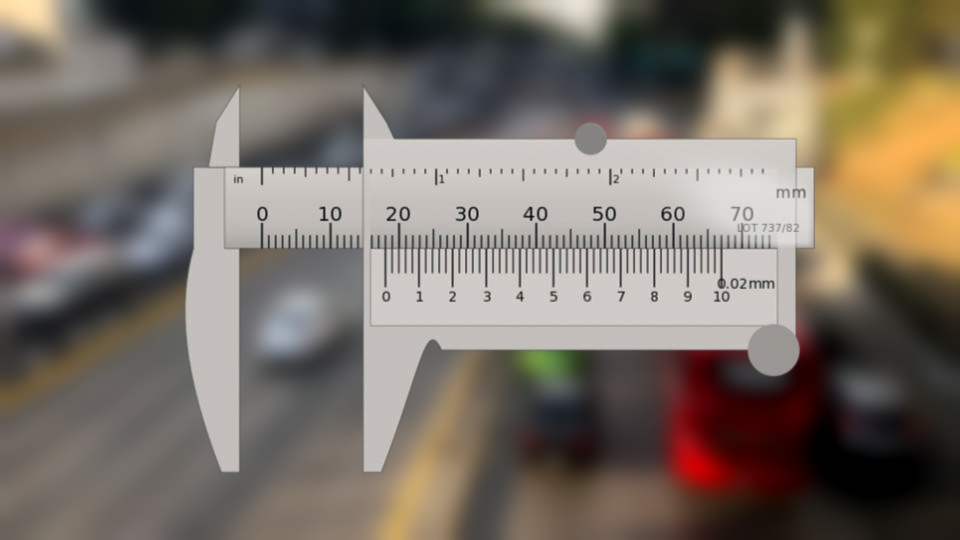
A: mm 18.0
